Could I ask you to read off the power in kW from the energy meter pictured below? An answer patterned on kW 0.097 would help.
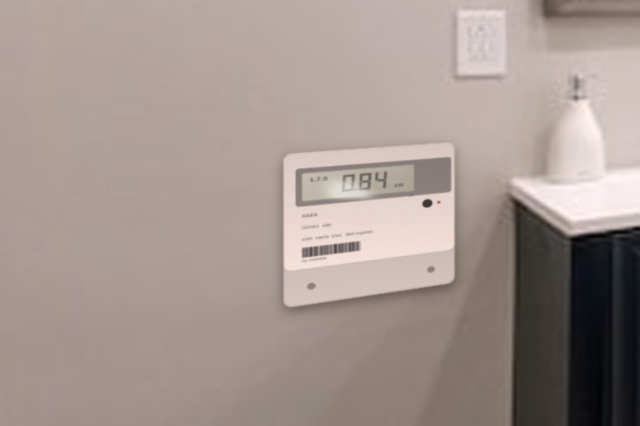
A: kW 0.84
